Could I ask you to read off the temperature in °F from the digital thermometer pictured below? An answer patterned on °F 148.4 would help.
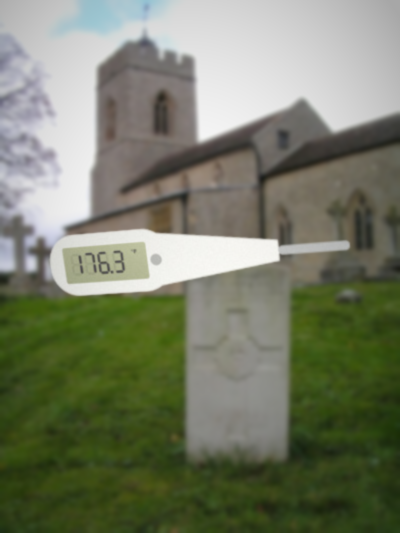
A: °F 176.3
